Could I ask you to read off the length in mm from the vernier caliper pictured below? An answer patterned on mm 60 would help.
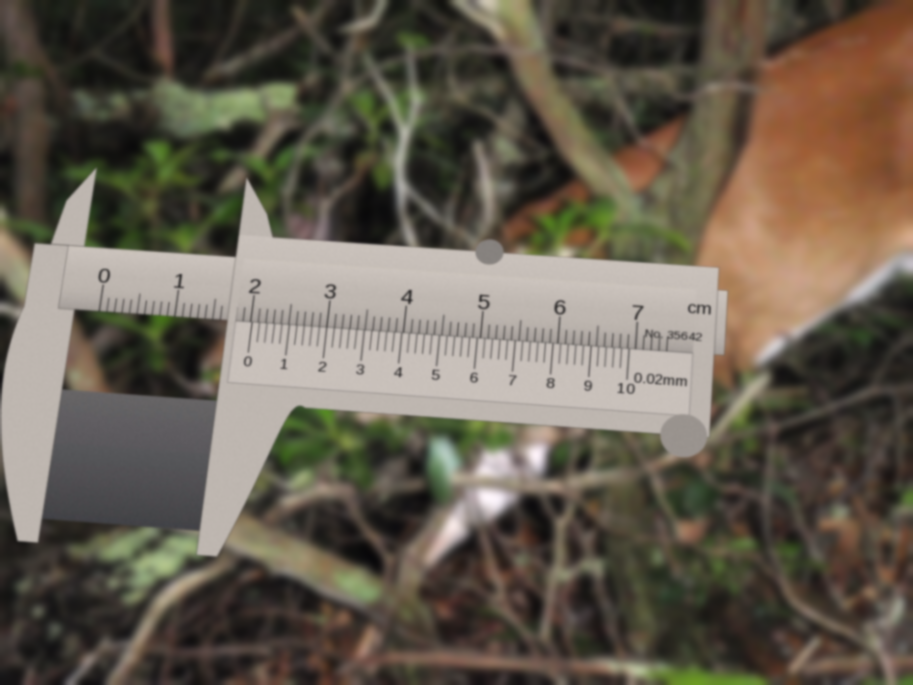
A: mm 20.2
